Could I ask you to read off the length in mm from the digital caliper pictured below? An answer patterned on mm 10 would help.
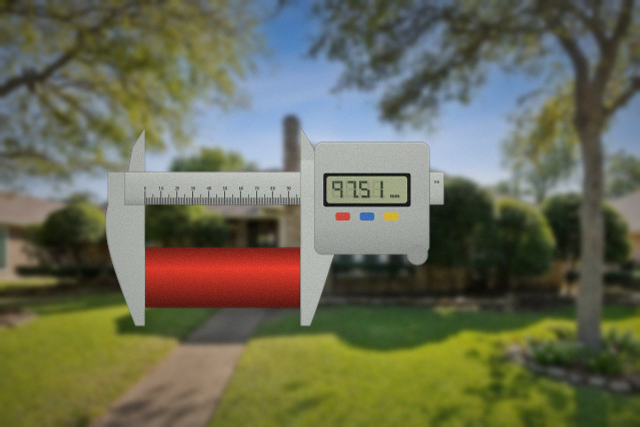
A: mm 97.51
